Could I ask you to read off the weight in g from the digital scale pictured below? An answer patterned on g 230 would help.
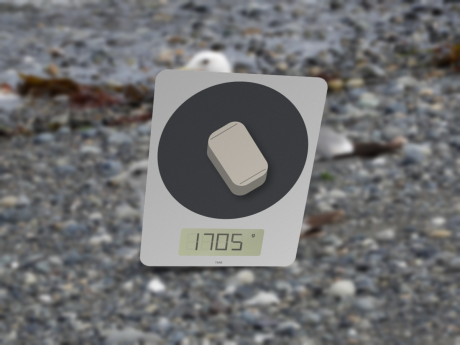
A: g 1705
